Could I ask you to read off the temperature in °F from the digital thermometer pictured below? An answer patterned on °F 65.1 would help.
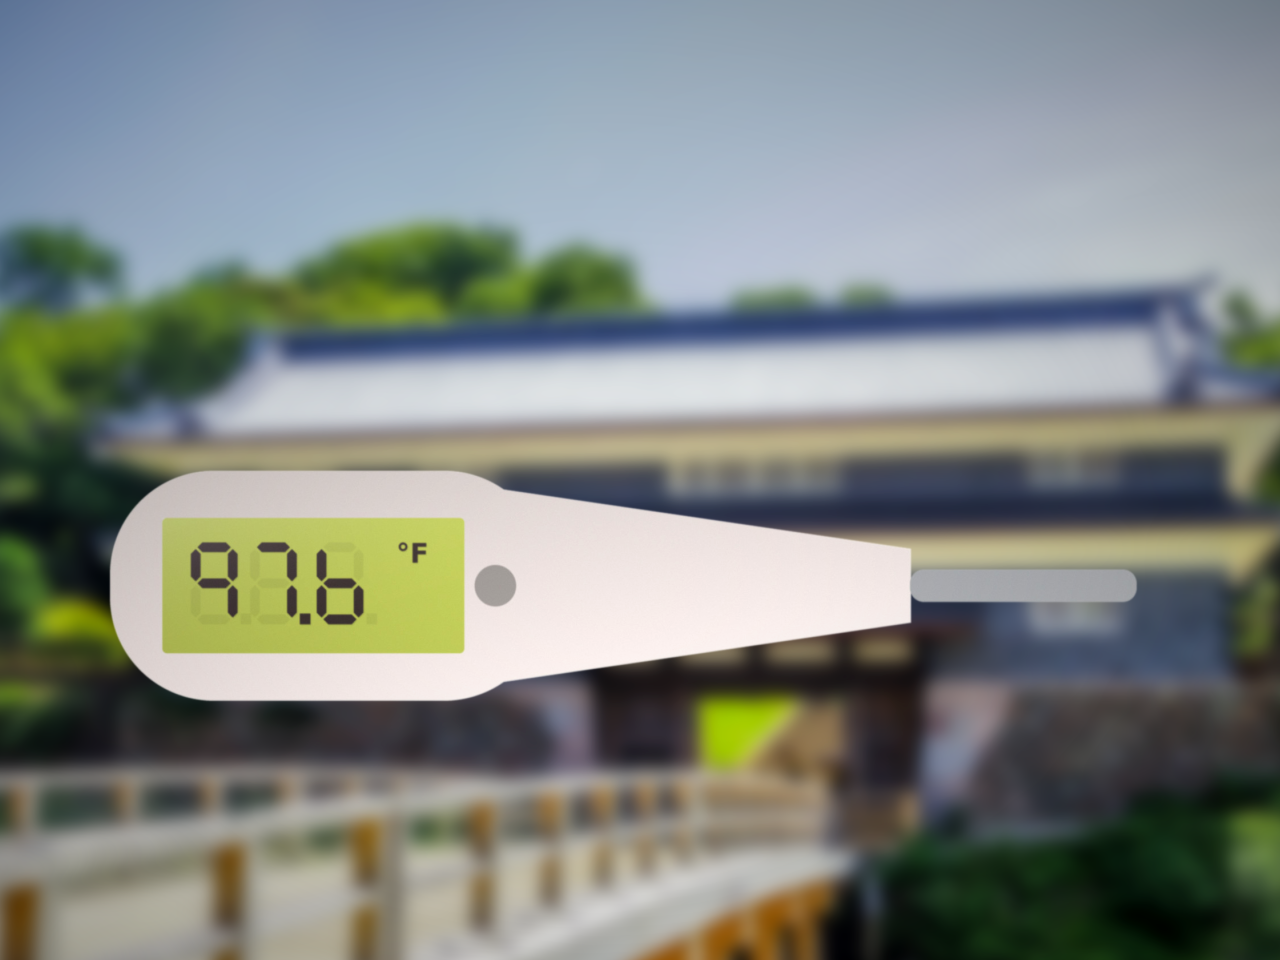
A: °F 97.6
